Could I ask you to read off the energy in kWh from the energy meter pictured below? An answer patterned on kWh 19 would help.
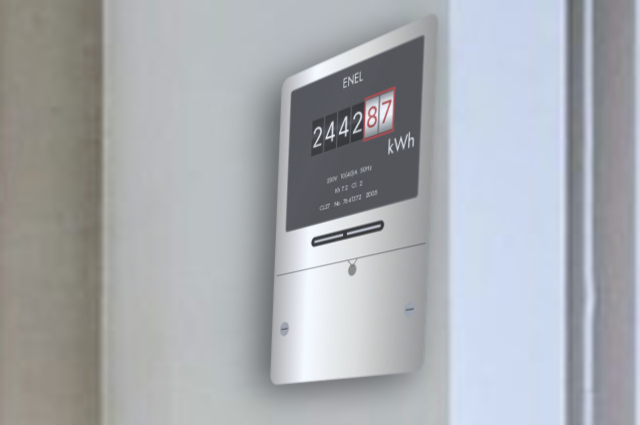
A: kWh 2442.87
